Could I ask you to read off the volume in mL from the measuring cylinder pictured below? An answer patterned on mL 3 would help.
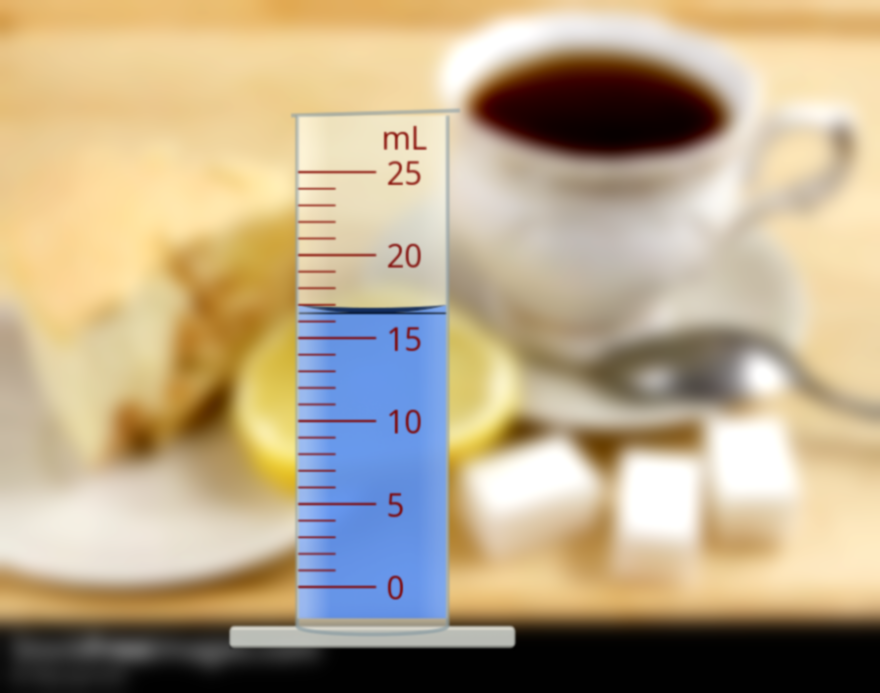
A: mL 16.5
